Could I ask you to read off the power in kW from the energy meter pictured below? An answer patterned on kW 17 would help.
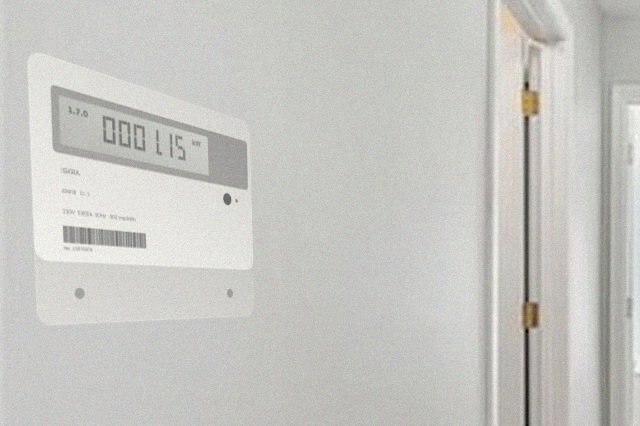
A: kW 1.15
